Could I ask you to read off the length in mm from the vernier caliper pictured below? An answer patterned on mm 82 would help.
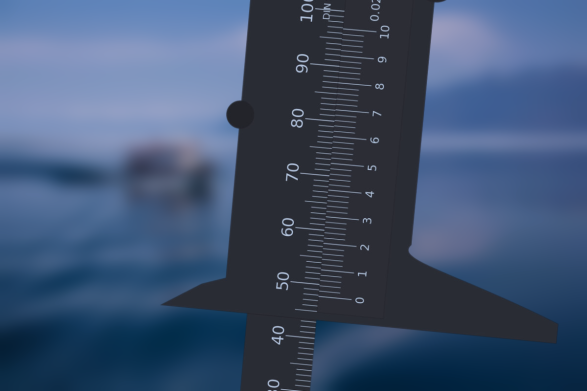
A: mm 47.8
